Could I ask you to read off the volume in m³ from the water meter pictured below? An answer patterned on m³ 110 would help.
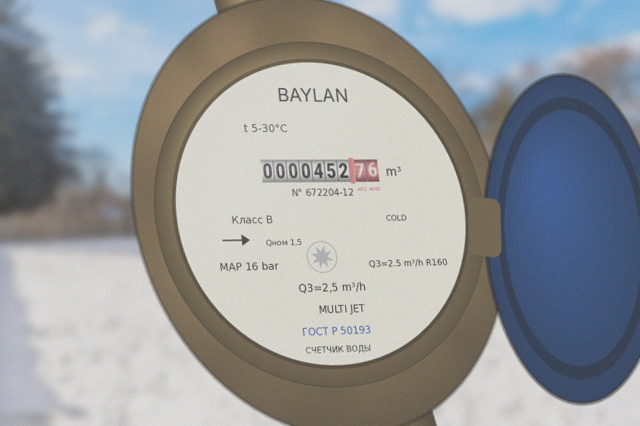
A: m³ 452.76
